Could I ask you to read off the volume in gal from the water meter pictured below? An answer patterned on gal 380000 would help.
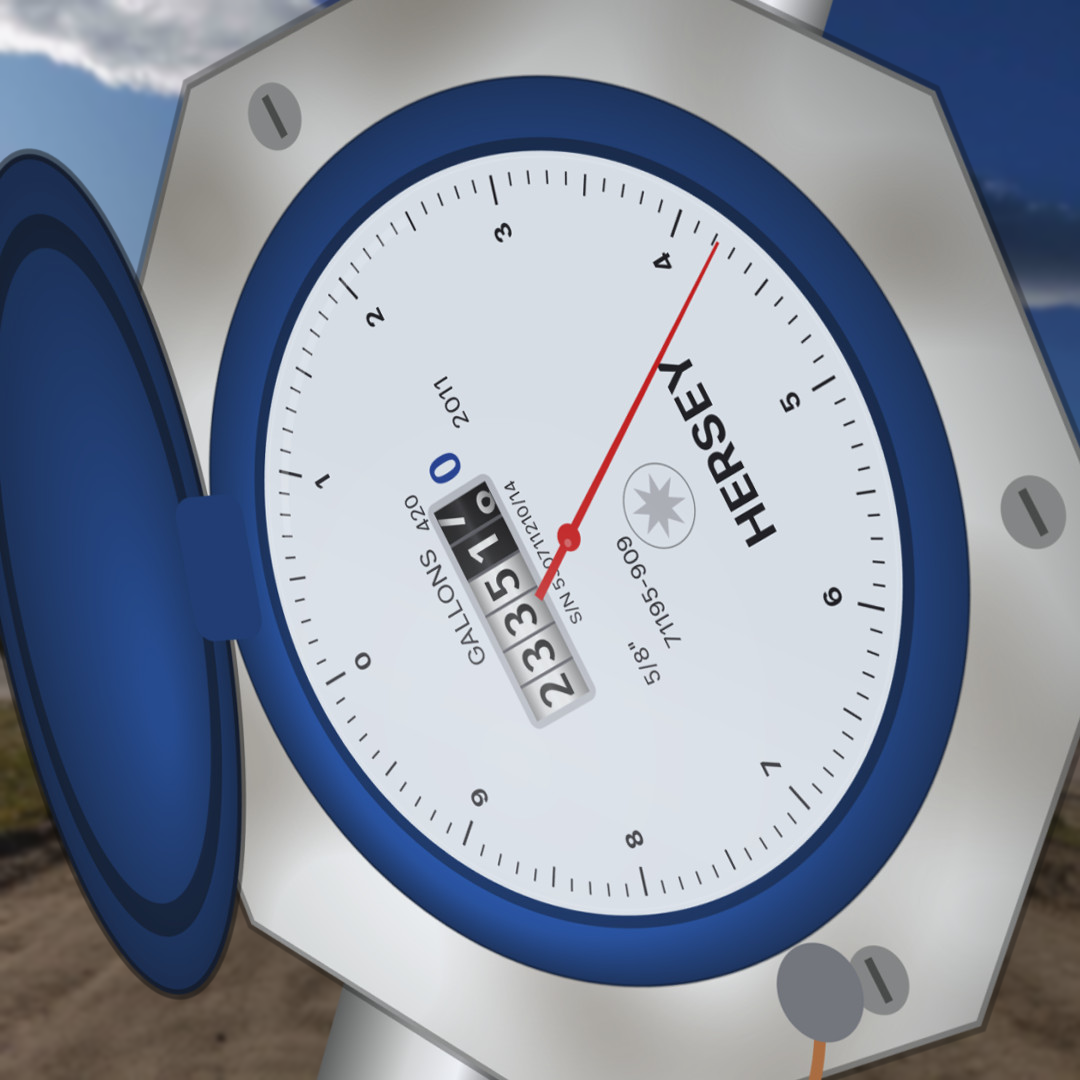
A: gal 2335174.2
